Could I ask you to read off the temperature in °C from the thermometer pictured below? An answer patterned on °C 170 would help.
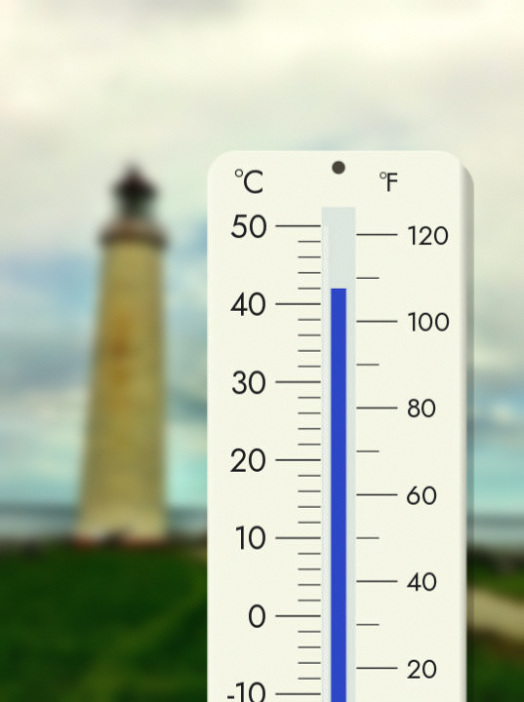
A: °C 42
